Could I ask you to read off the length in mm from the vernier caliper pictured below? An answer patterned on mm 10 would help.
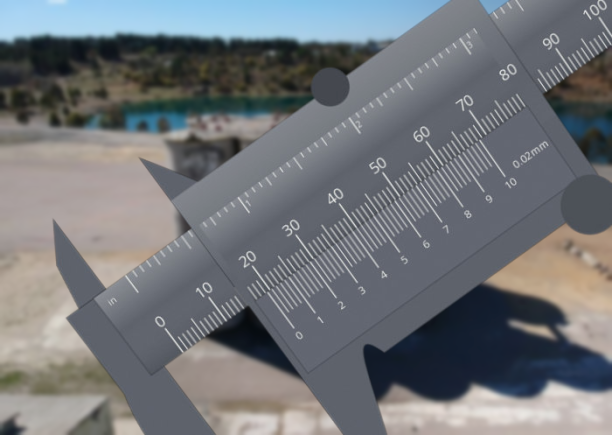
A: mm 19.4
